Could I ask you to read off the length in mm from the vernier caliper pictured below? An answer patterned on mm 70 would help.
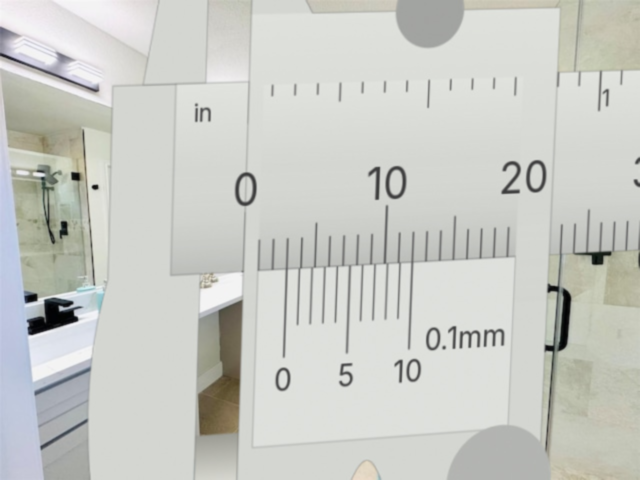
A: mm 3.0
